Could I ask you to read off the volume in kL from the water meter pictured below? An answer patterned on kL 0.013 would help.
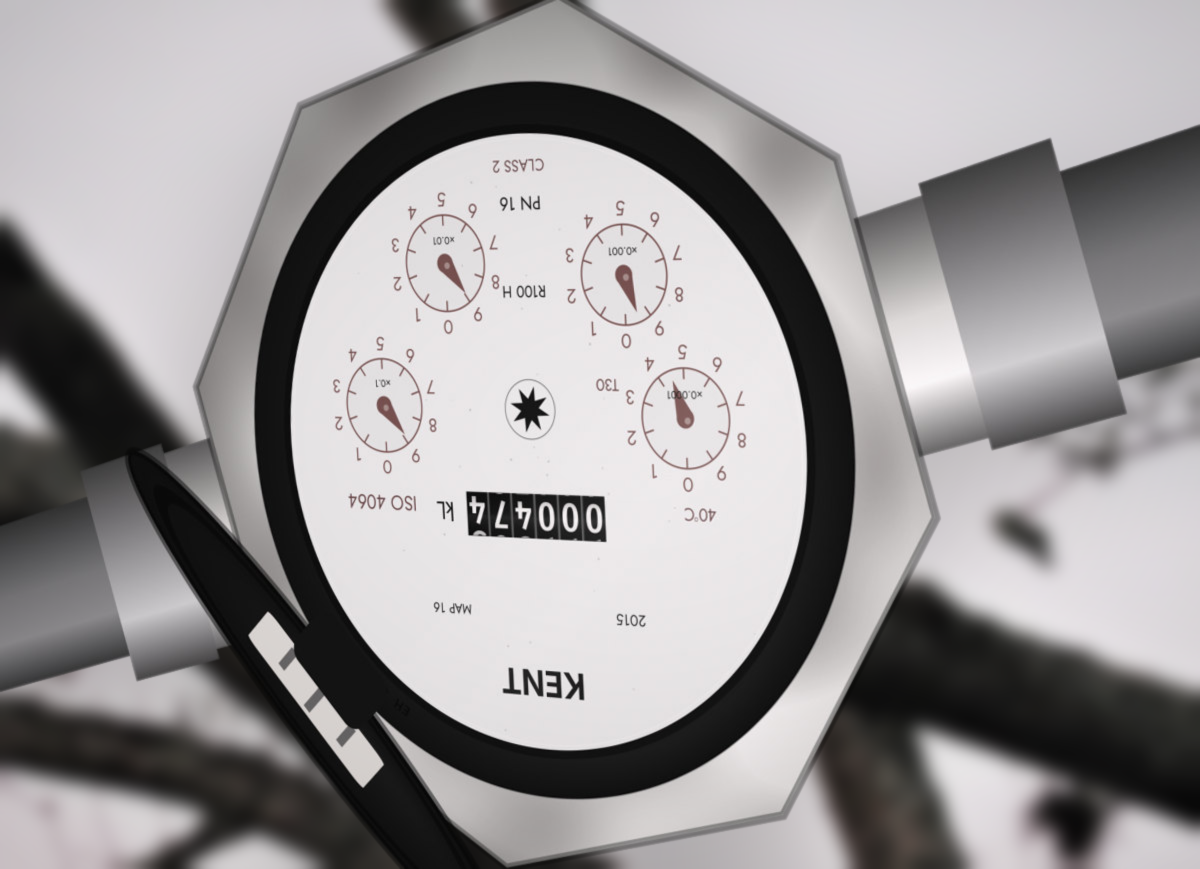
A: kL 473.8894
